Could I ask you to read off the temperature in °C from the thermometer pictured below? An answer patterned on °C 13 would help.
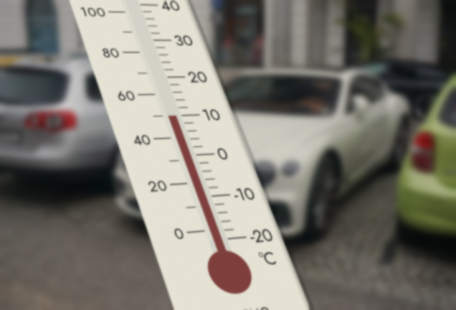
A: °C 10
